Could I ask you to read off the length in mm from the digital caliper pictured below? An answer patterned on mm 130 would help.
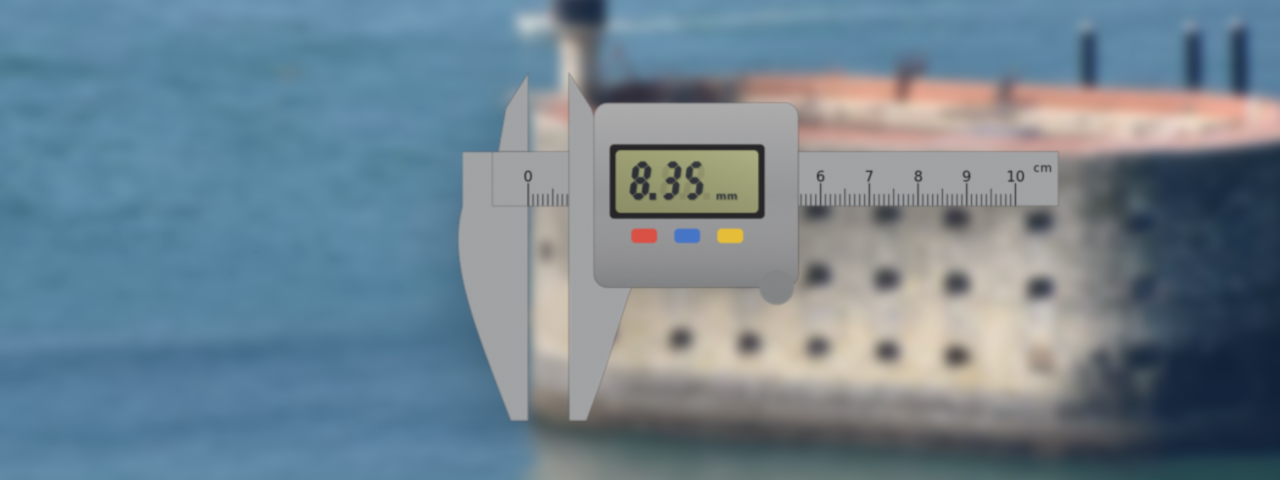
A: mm 8.35
